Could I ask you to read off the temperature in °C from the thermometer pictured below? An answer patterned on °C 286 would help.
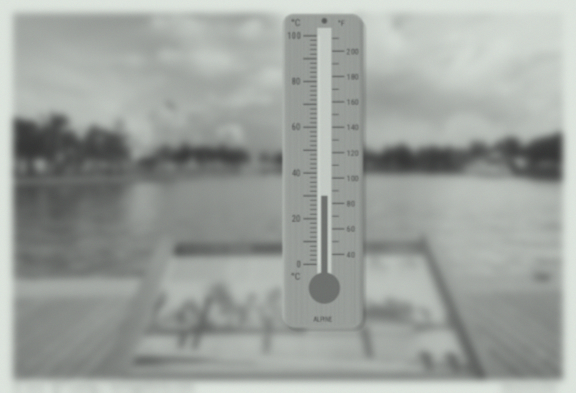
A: °C 30
